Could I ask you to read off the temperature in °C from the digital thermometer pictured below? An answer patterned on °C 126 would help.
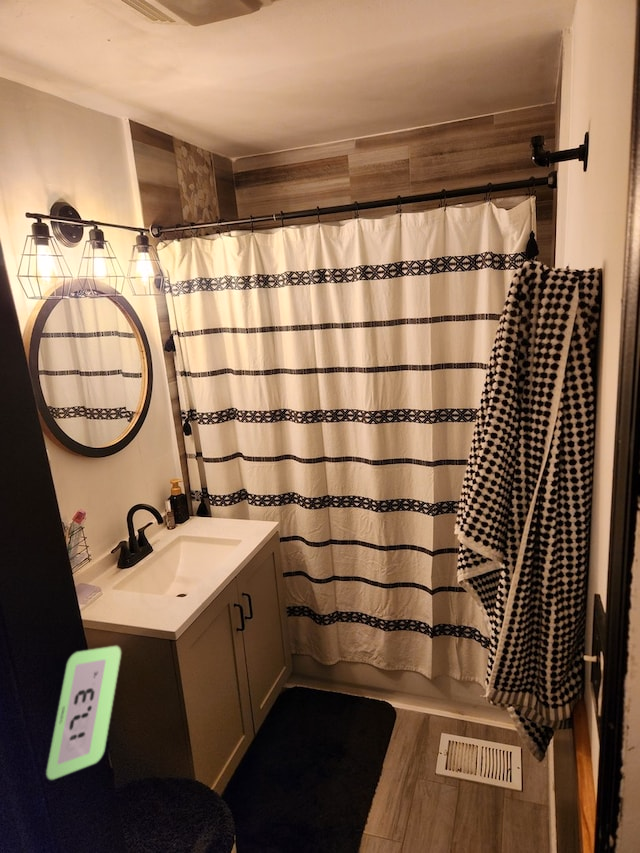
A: °C 17.3
